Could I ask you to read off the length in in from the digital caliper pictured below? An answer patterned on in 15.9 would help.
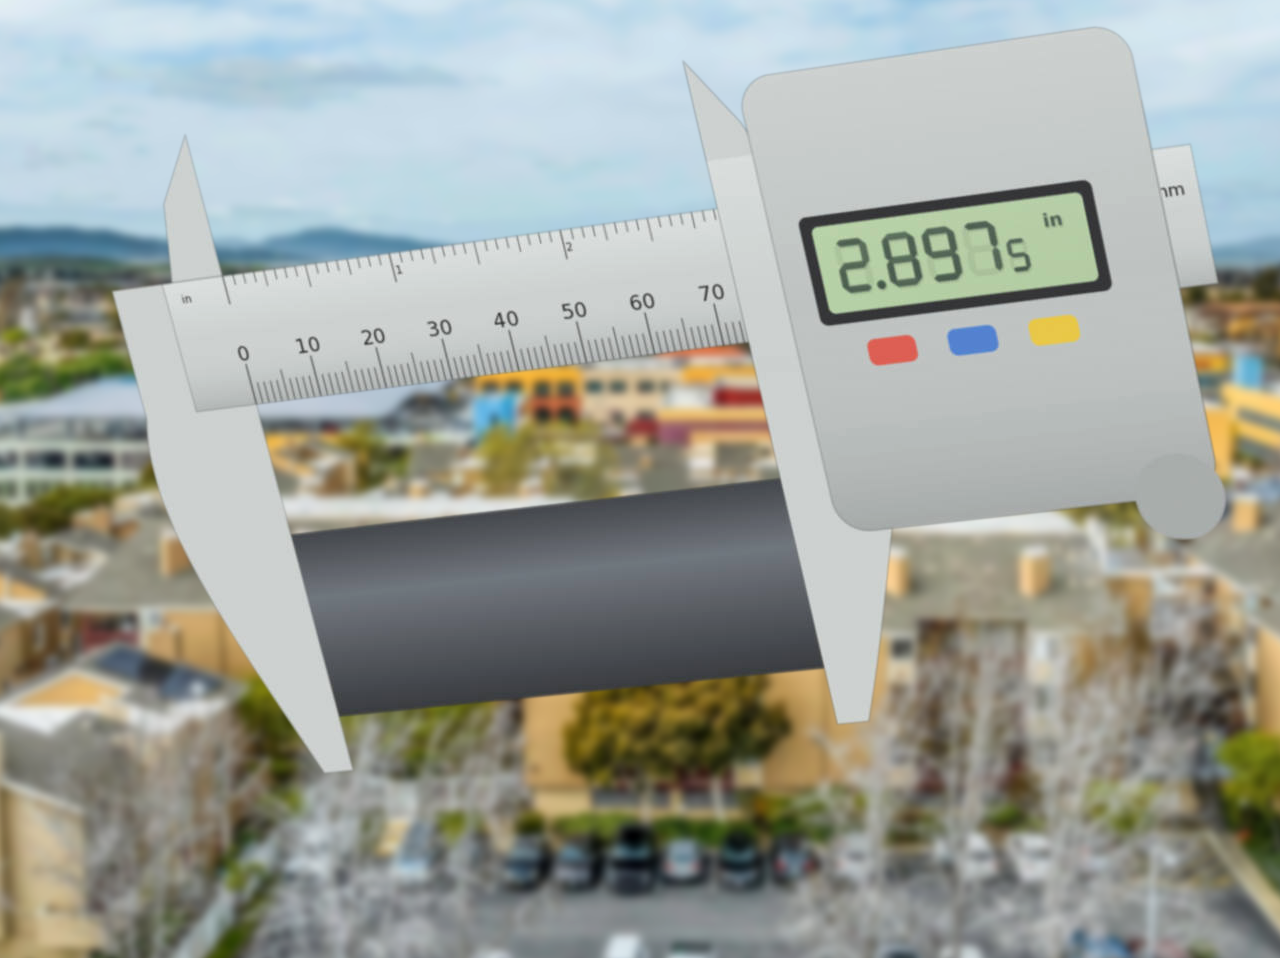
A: in 2.8975
